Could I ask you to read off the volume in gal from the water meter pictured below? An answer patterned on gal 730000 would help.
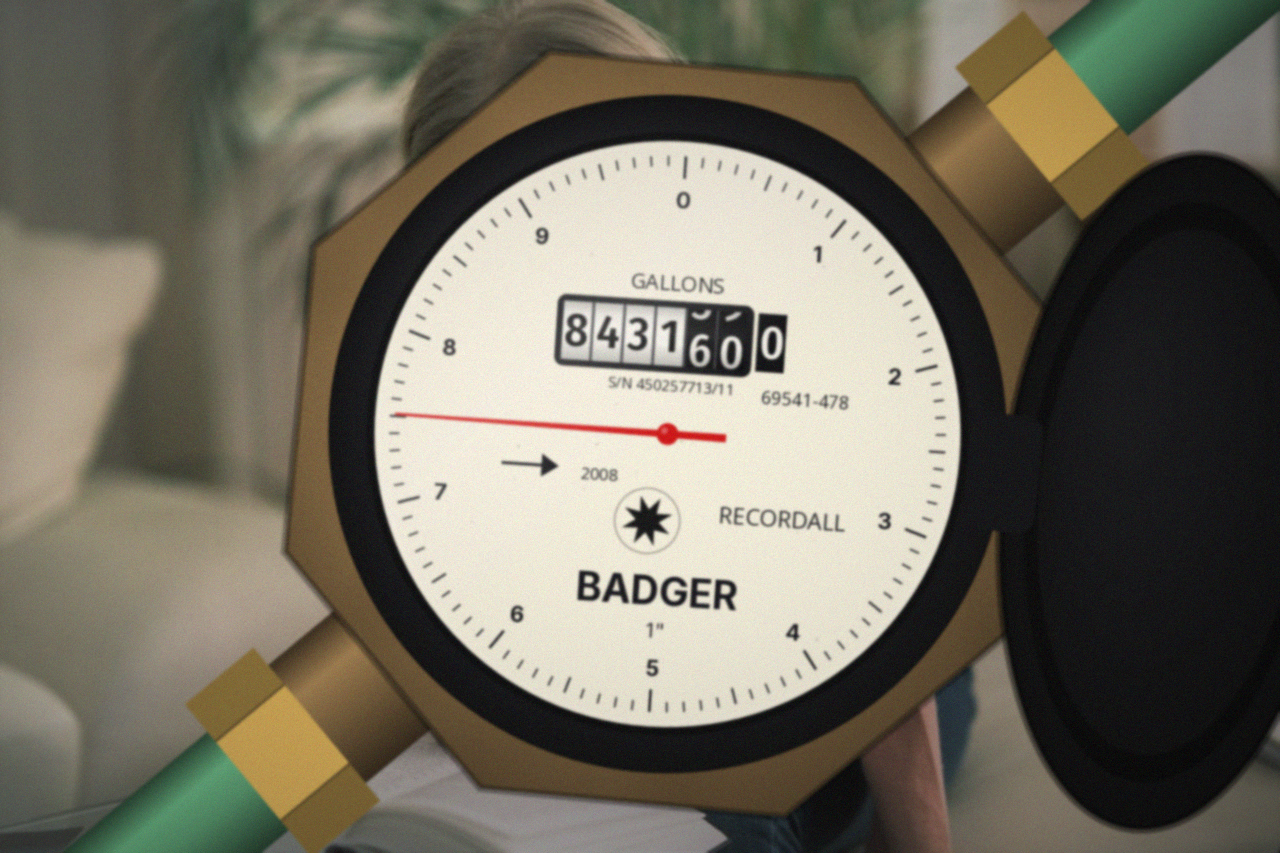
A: gal 8431597.5
